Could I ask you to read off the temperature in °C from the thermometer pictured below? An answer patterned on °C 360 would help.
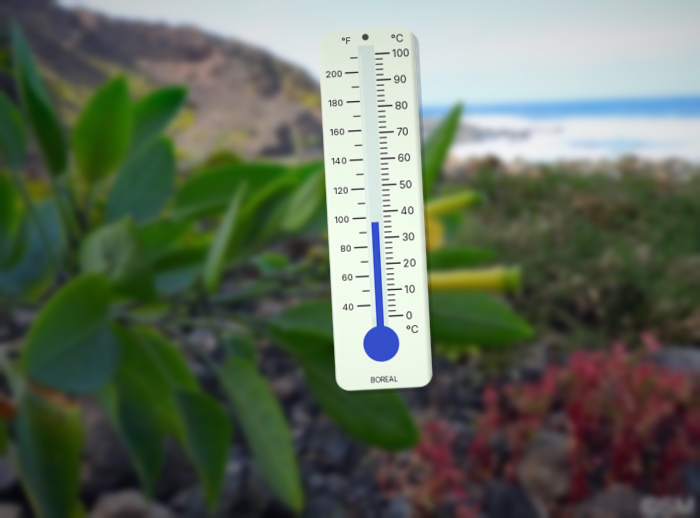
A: °C 36
